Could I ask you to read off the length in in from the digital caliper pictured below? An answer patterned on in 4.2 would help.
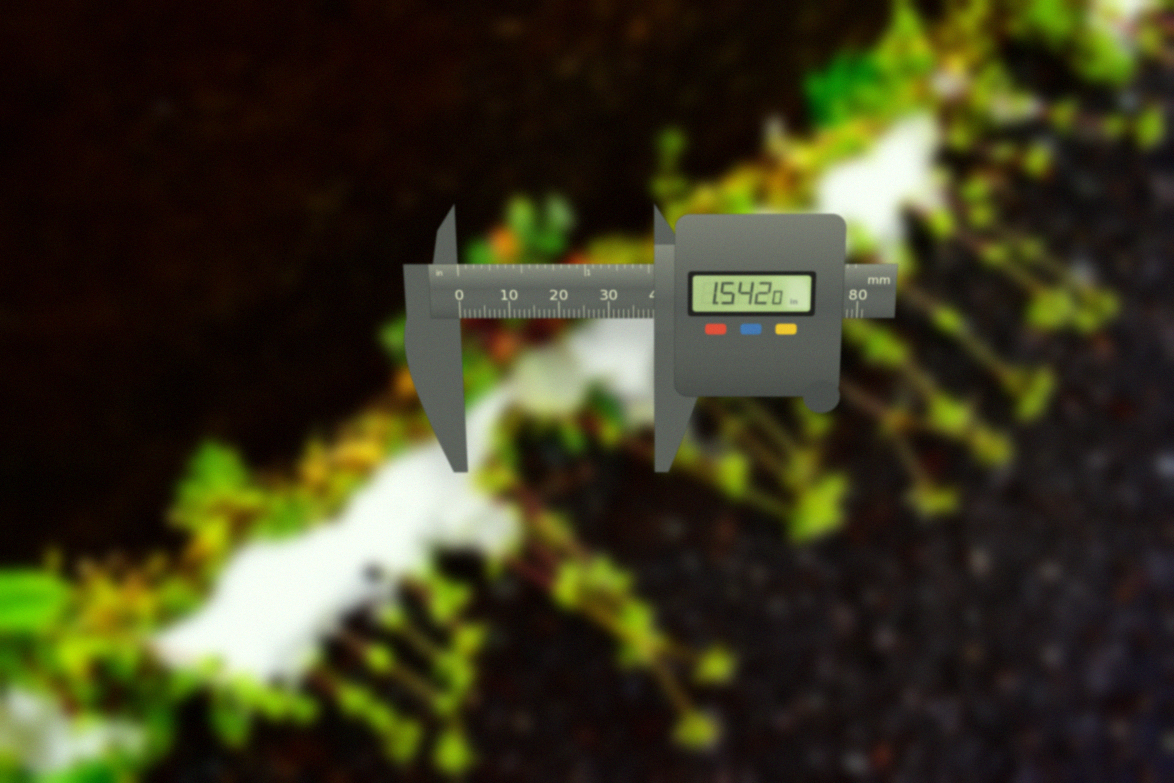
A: in 1.5420
